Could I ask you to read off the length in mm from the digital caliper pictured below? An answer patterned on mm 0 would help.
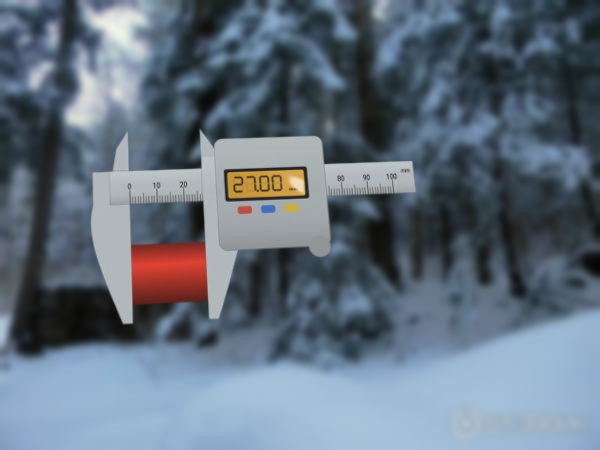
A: mm 27.00
